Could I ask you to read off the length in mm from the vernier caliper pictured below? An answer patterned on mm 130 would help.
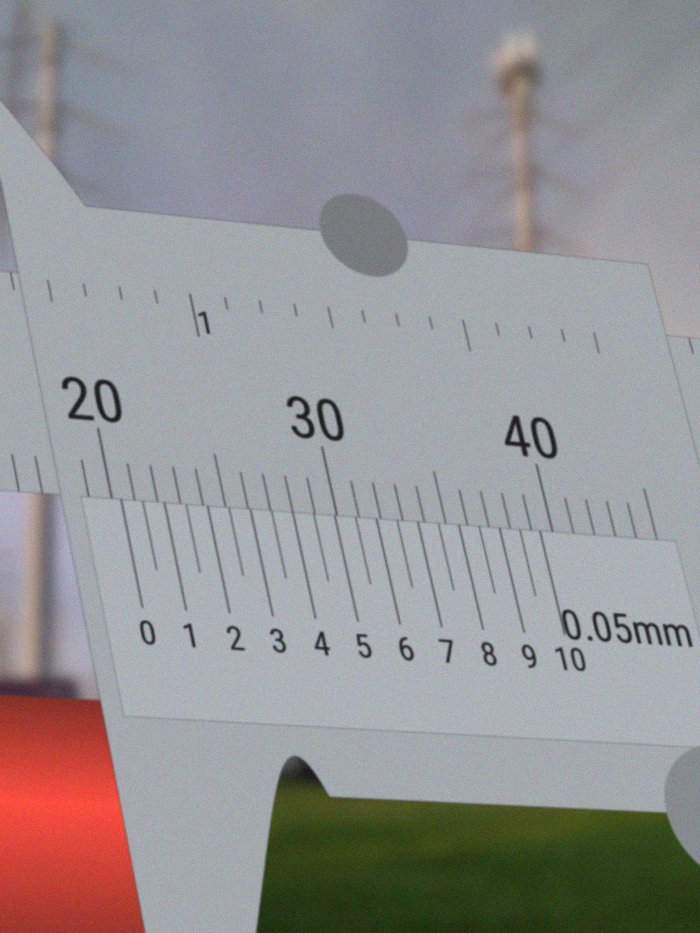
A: mm 20.4
